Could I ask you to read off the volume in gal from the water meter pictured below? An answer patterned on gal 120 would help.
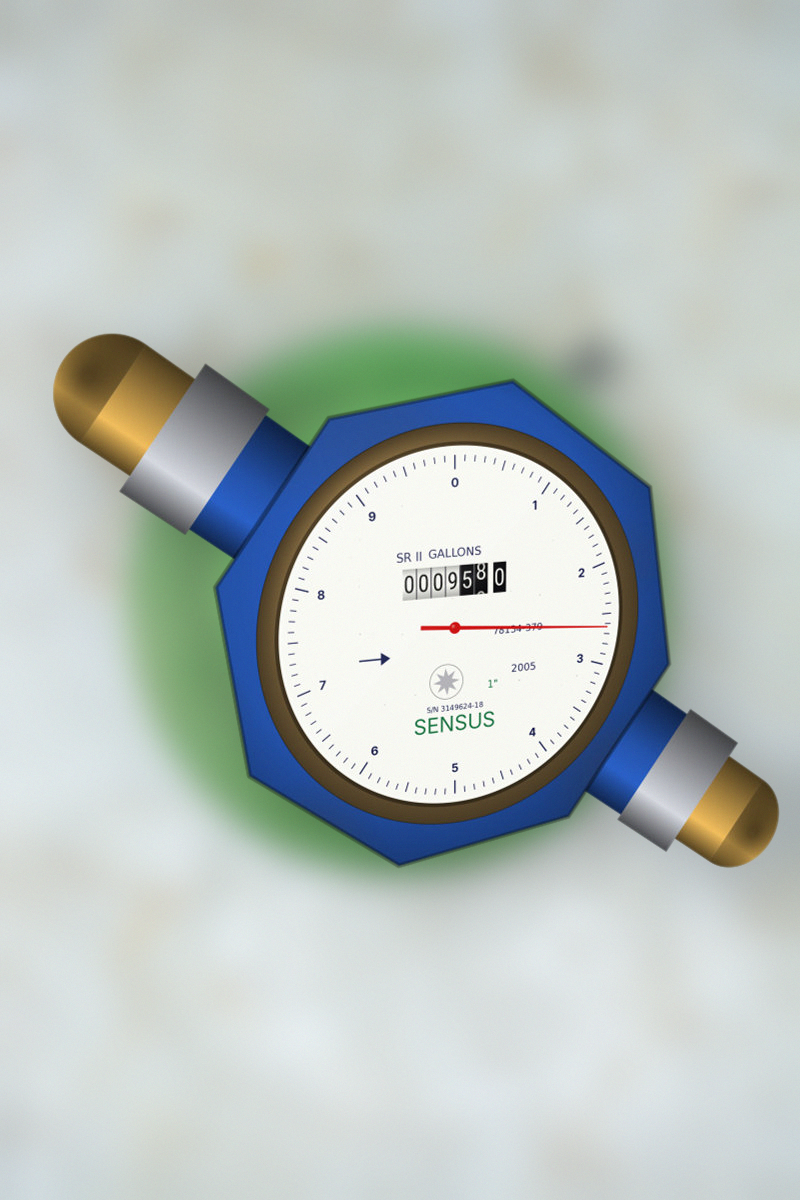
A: gal 9582.6
